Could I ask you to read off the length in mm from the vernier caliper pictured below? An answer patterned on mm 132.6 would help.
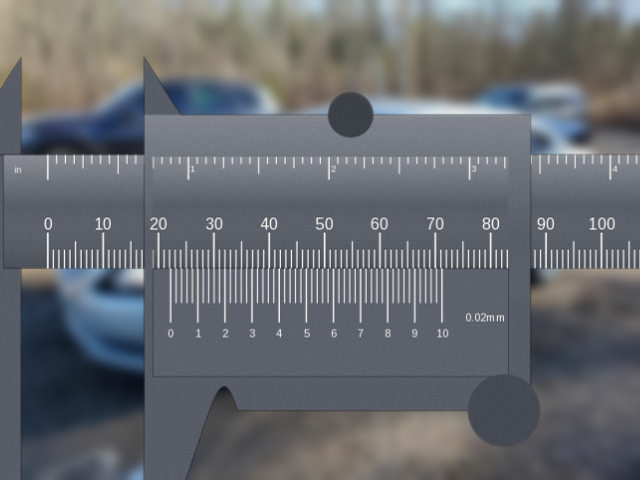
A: mm 22.2
